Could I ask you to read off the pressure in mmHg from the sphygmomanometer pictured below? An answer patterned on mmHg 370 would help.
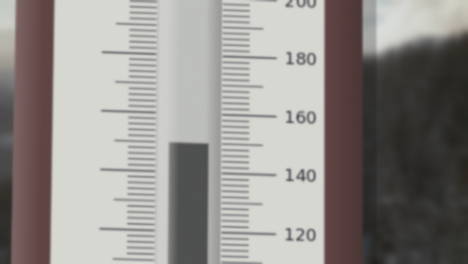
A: mmHg 150
